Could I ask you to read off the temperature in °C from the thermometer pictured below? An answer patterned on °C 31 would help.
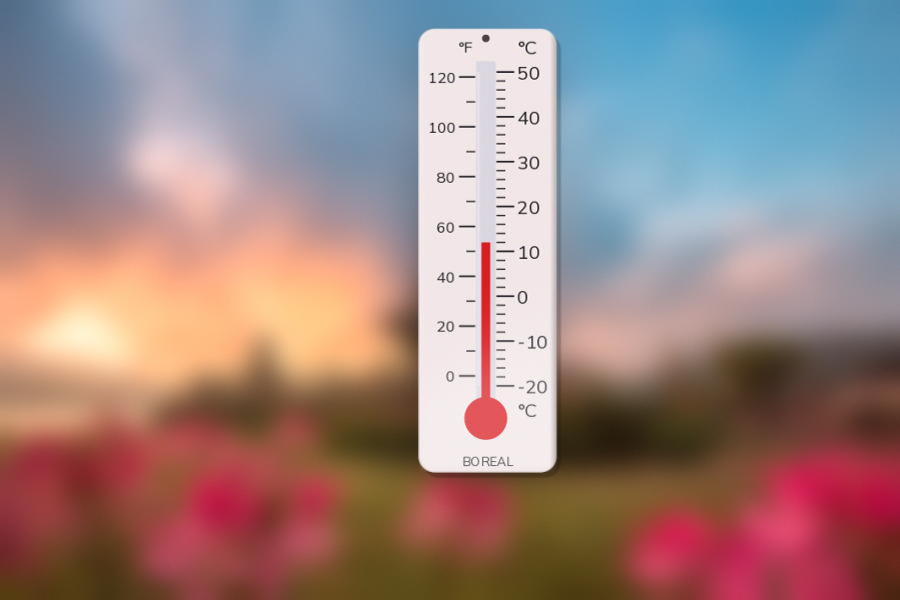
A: °C 12
